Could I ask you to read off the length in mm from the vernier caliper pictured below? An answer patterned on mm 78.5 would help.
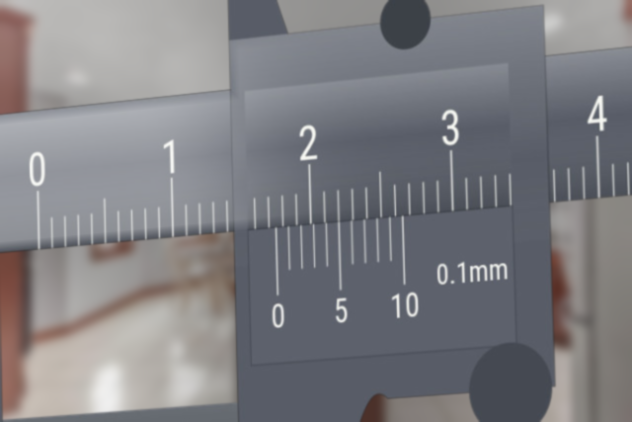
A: mm 17.5
